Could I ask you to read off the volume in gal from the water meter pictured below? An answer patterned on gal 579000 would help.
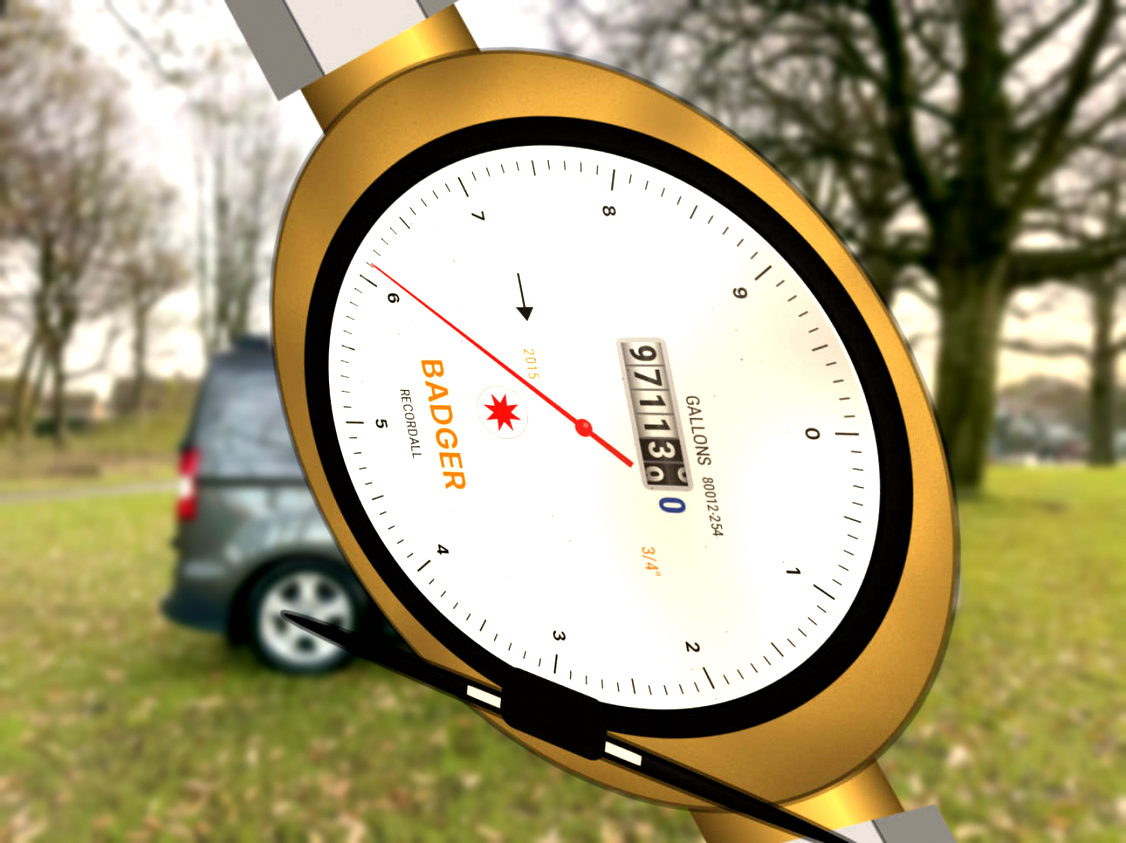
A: gal 9711386.1
